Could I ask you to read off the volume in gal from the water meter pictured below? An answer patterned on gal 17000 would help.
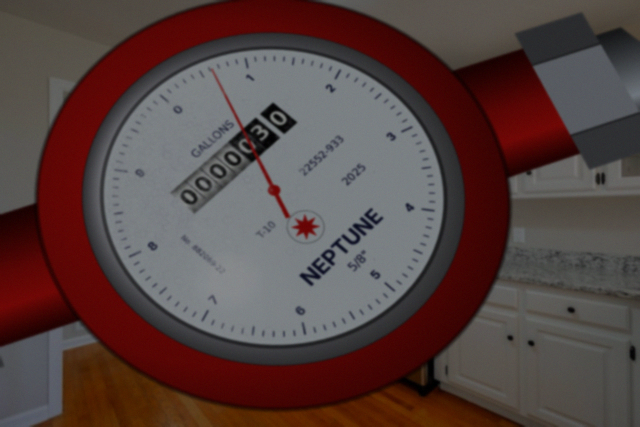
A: gal 30.6
